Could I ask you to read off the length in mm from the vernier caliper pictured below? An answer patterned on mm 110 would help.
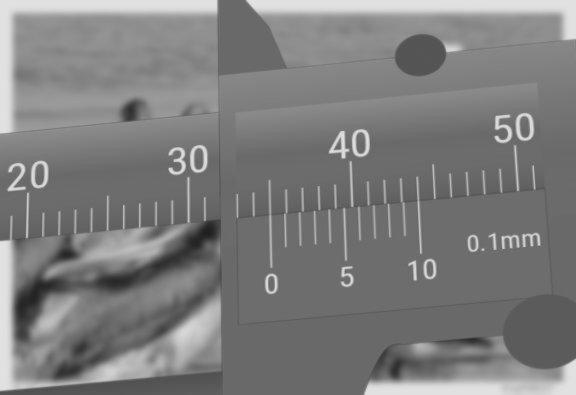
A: mm 35.0
